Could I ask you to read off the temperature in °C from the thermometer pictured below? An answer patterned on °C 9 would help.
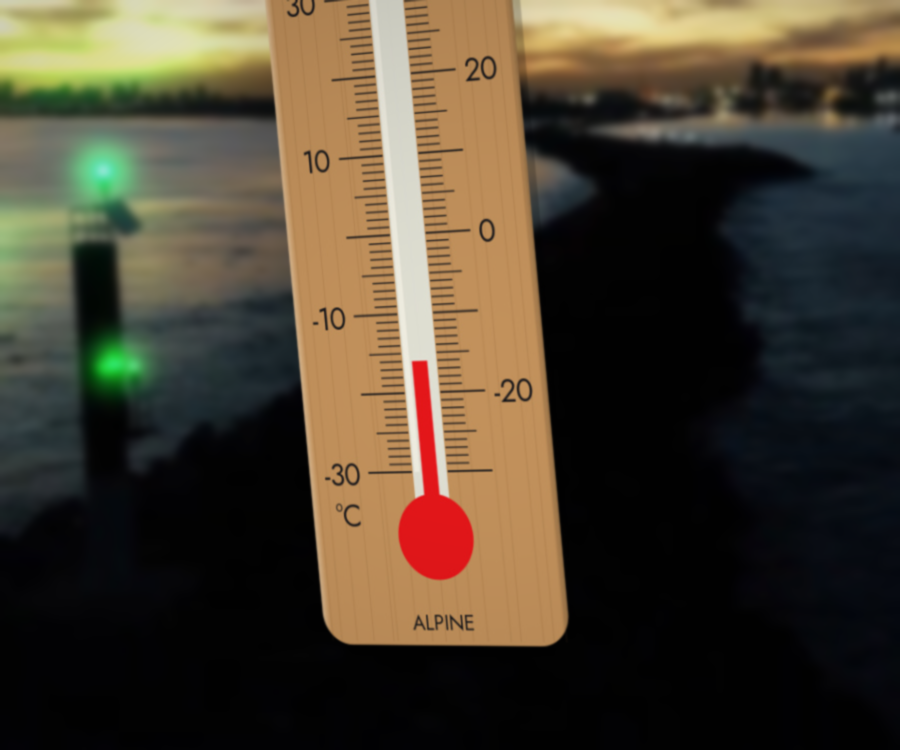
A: °C -16
